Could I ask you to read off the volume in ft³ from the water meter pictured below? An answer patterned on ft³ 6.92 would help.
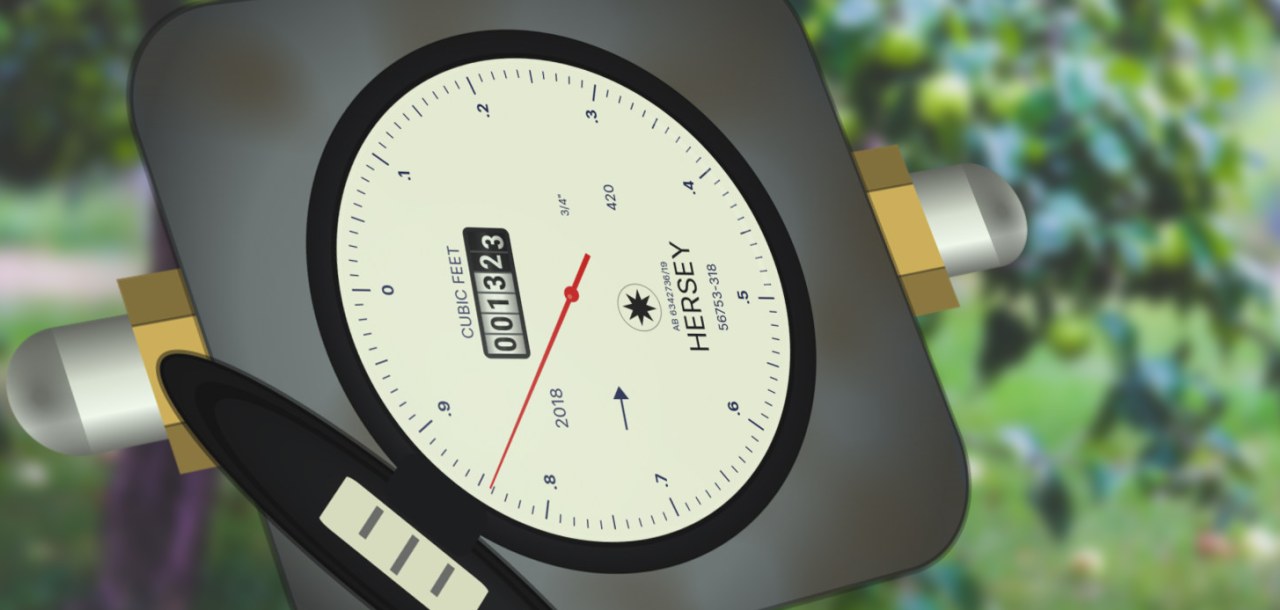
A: ft³ 1322.84
